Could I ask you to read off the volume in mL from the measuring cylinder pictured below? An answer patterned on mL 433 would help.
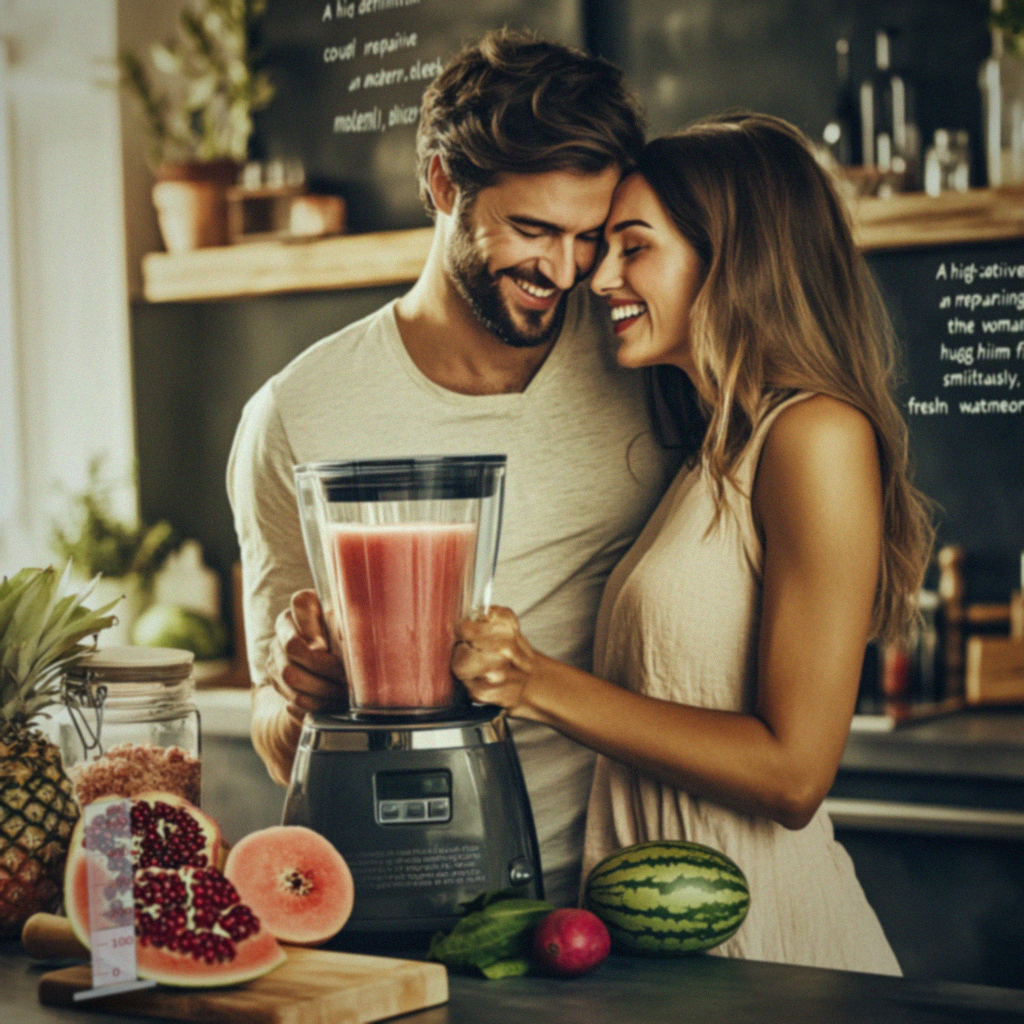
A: mL 150
